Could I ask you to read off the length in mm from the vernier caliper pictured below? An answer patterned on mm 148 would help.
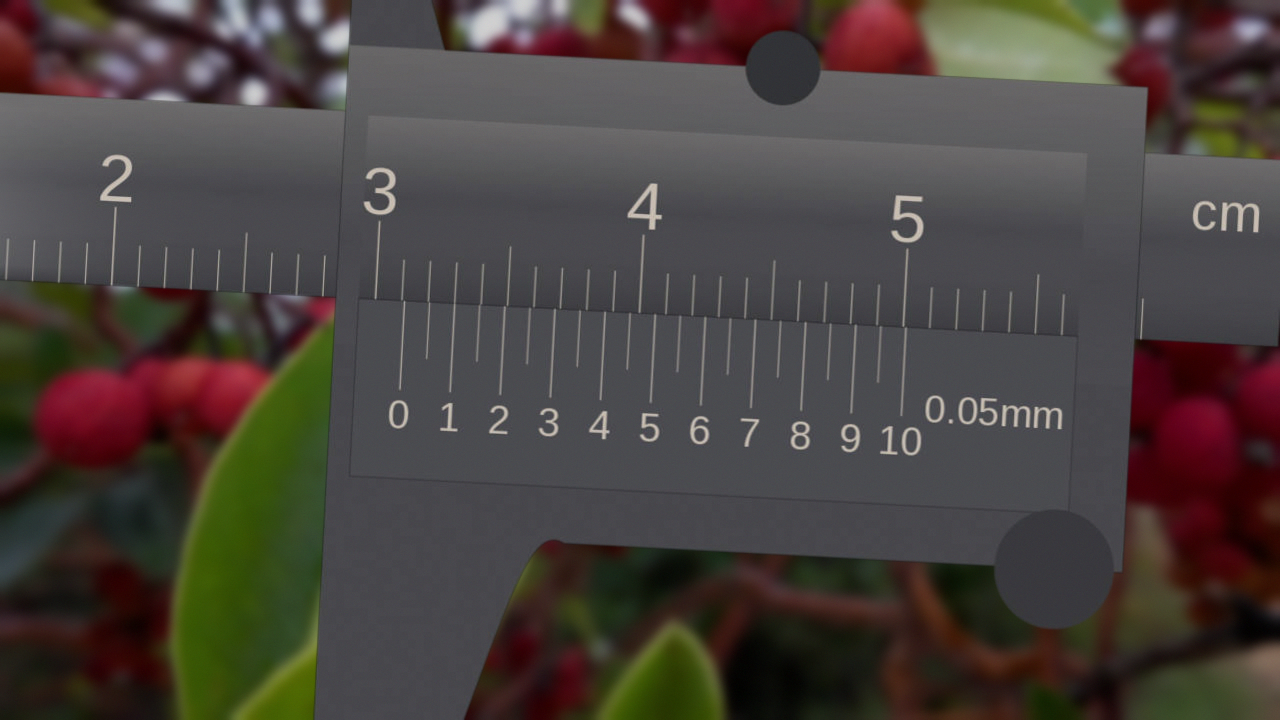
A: mm 31.10
